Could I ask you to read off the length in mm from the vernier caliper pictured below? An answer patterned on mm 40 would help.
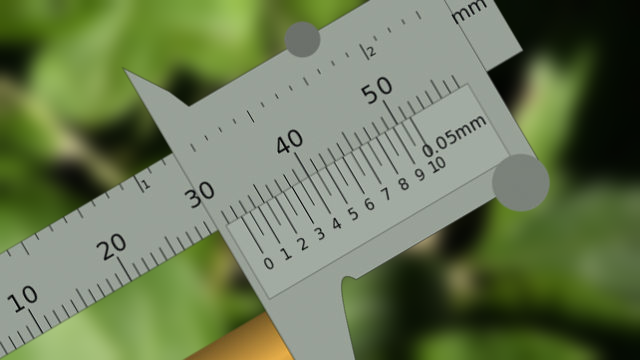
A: mm 32.4
